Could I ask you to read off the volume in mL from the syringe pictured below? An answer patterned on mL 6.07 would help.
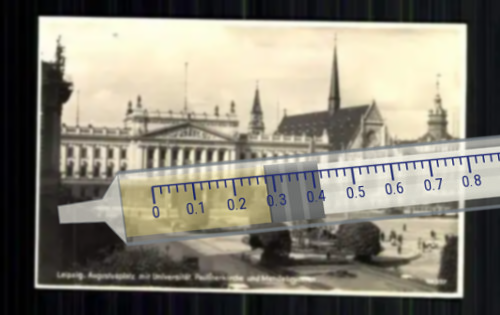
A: mL 0.28
